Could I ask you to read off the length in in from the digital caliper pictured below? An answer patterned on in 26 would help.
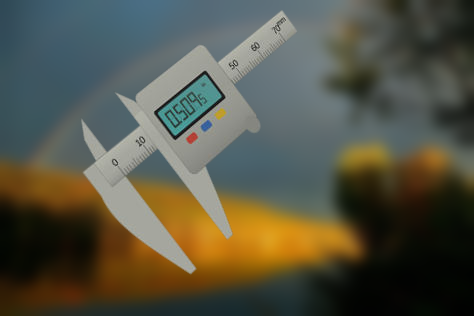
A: in 0.5095
